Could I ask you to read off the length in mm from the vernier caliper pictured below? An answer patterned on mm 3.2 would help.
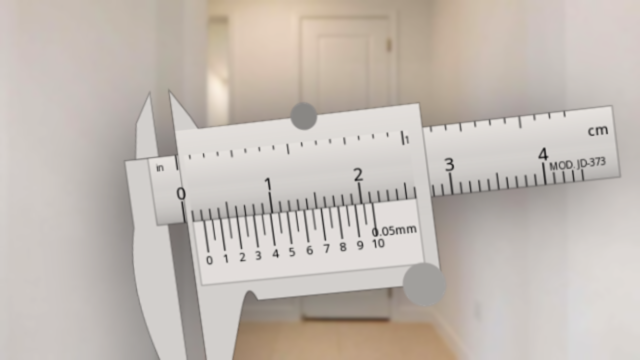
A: mm 2.2
